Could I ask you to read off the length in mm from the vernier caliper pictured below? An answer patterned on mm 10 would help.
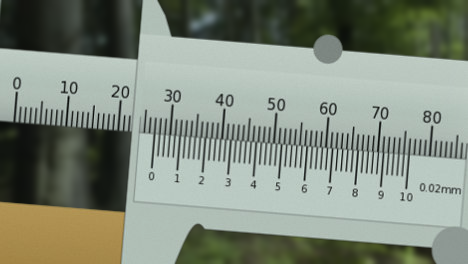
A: mm 27.0
